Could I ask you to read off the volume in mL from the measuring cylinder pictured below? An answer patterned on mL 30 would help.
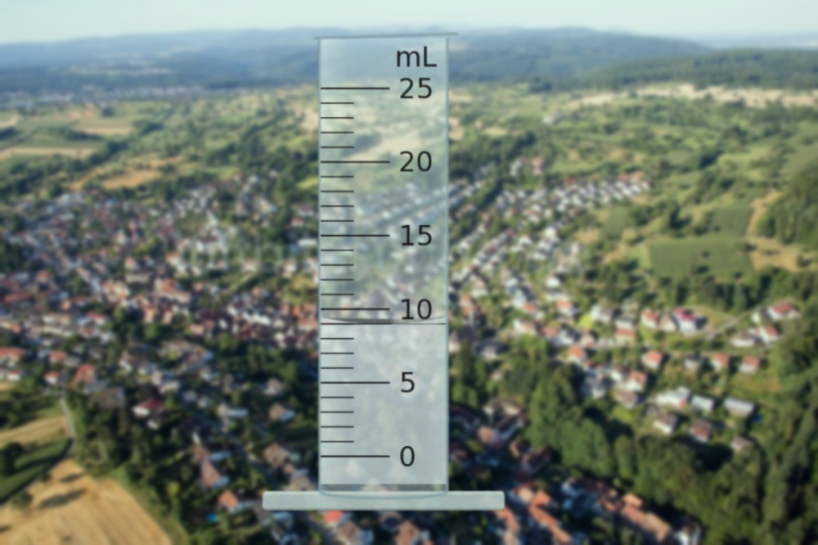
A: mL 9
